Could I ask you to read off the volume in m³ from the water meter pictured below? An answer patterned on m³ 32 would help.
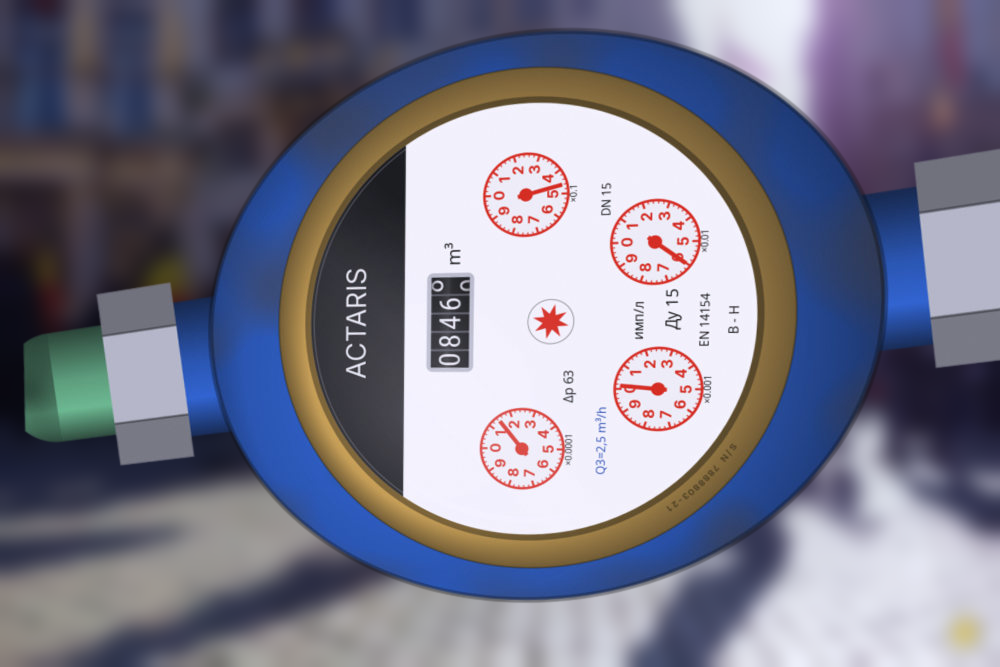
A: m³ 8468.4601
